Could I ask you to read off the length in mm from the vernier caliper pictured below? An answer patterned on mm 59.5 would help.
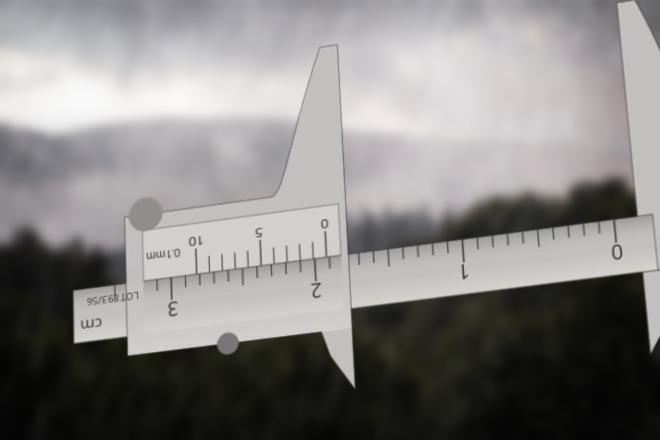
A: mm 19.2
